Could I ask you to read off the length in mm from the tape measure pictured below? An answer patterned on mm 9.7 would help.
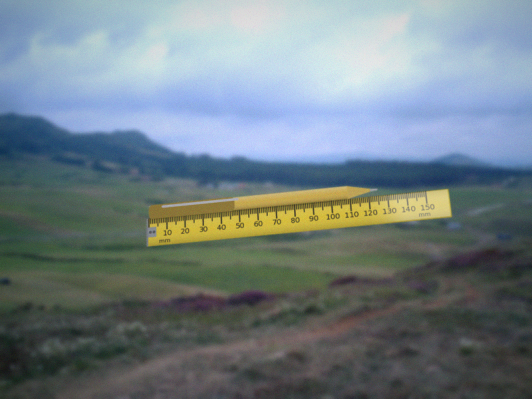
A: mm 125
